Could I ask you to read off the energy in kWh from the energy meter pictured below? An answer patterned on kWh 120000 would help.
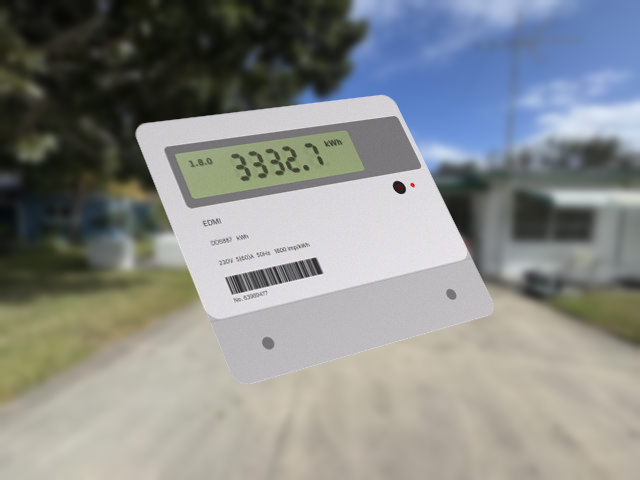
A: kWh 3332.7
